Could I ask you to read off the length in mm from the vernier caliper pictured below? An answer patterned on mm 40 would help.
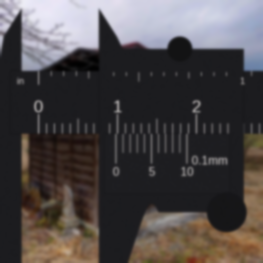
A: mm 9.8
